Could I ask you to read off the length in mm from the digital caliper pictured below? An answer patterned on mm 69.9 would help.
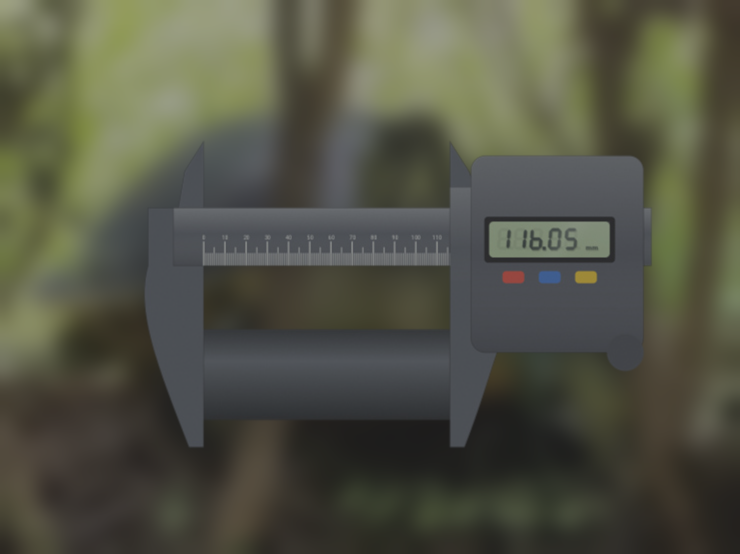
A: mm 116.05
